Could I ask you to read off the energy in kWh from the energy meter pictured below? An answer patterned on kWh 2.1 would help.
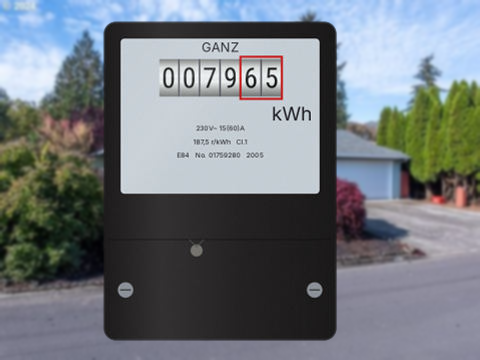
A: kWh 79.65
